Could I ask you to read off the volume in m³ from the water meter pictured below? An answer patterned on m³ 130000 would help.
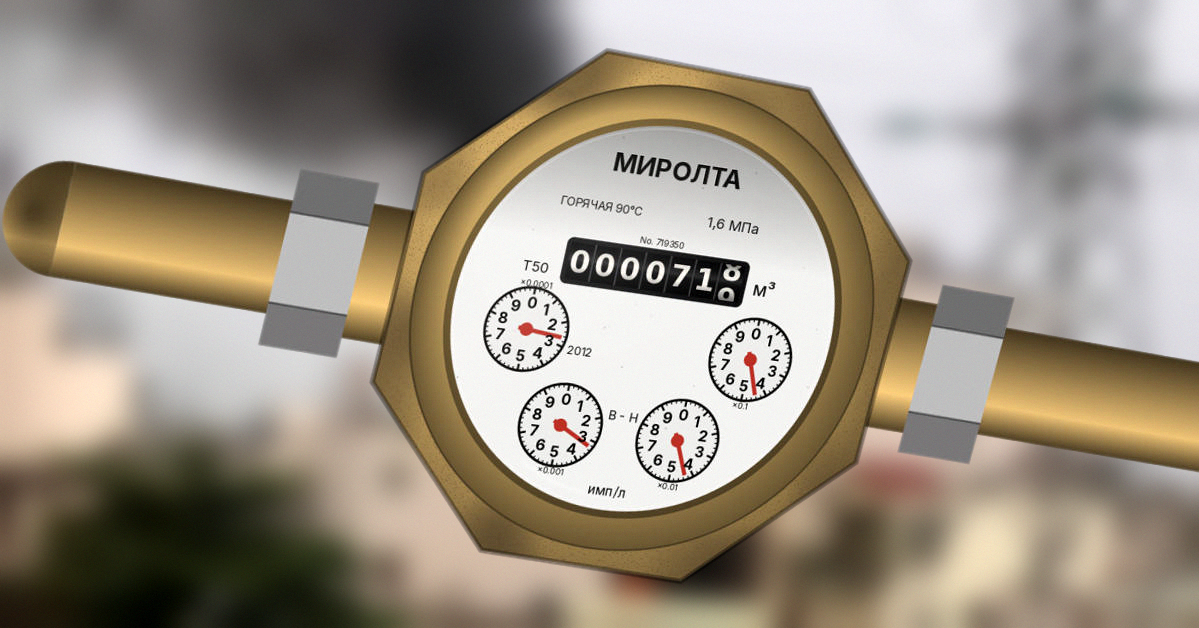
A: m³ 718.4432
